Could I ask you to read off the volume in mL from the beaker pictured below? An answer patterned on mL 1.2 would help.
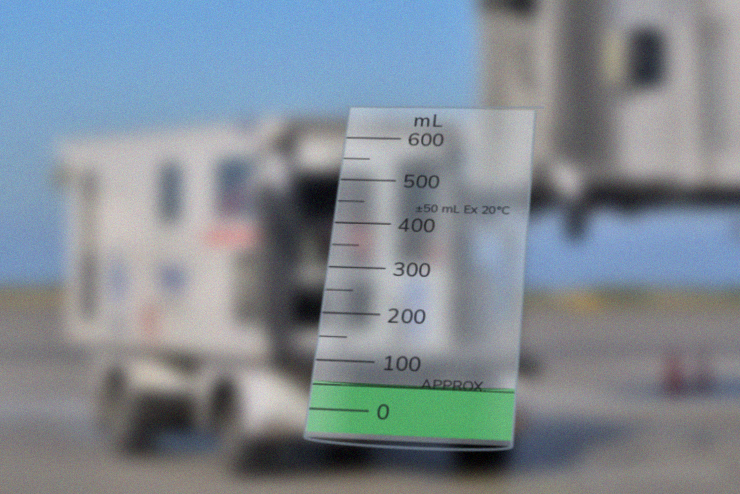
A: mL 50
